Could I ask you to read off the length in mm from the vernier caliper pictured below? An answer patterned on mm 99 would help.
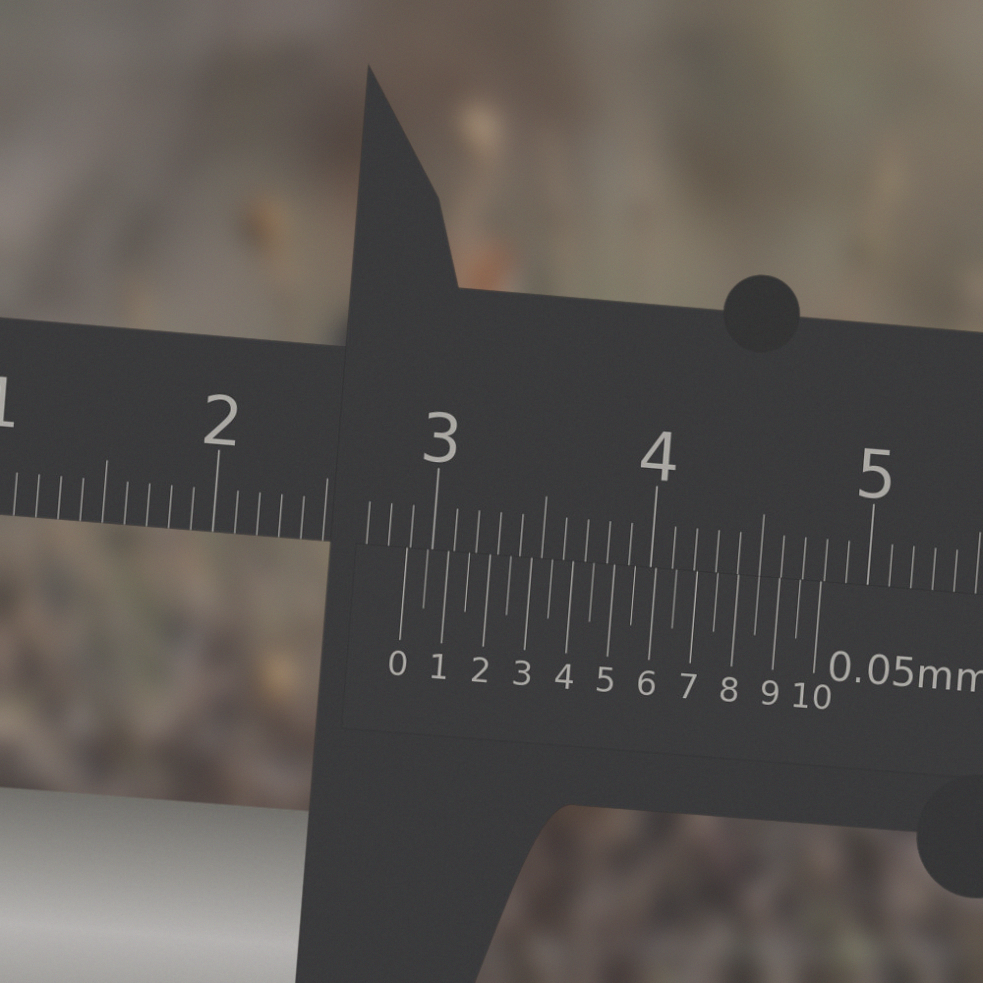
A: mm 28.85
